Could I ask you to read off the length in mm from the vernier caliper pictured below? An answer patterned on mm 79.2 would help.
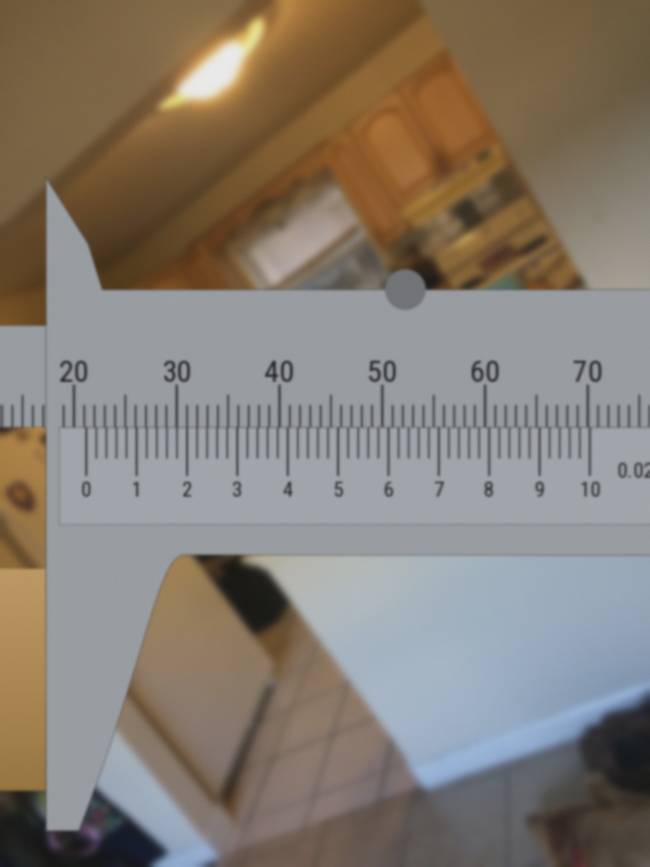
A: mm 21.2
